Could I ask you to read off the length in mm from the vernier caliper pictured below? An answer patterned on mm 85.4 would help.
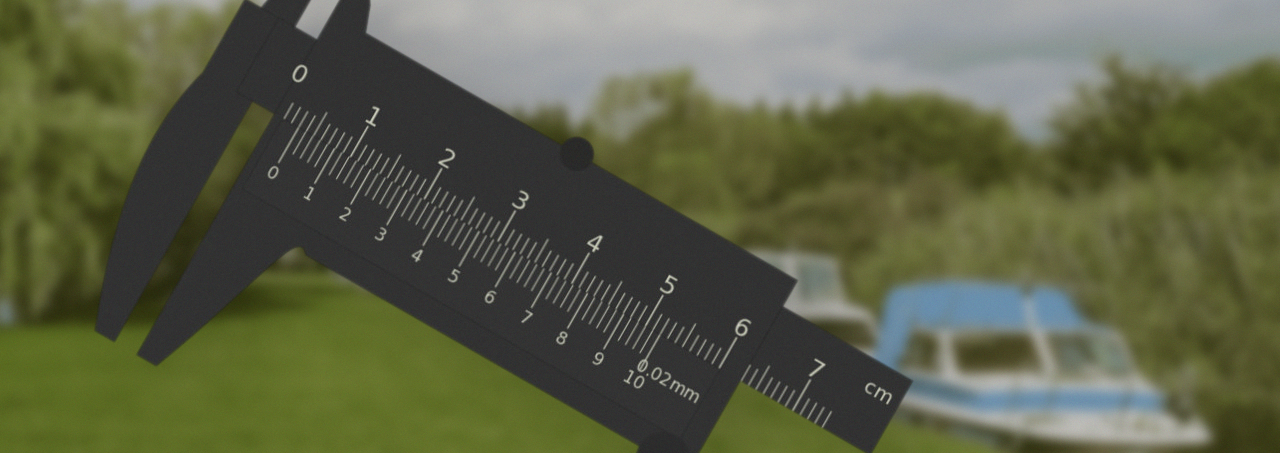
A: mm 3.0
